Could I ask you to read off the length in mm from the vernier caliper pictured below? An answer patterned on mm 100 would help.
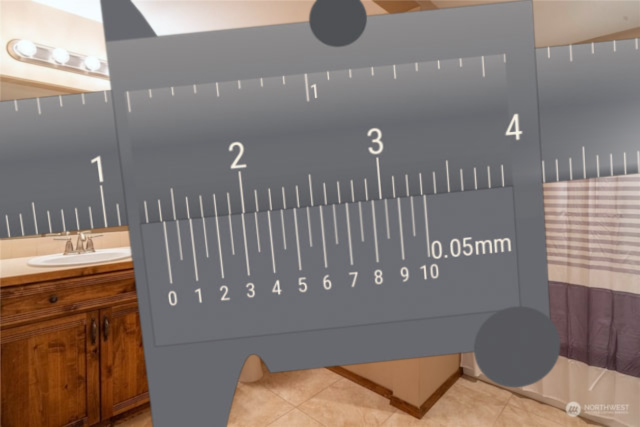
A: mm 14.2
